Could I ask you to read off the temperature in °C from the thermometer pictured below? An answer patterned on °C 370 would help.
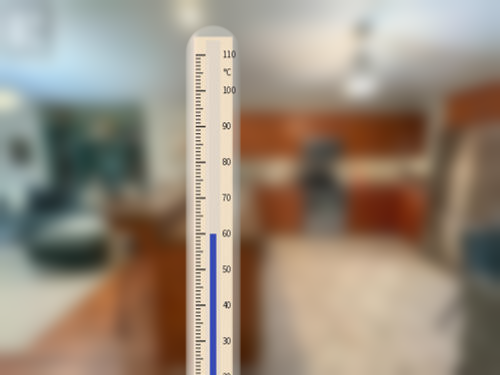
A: °C 60
